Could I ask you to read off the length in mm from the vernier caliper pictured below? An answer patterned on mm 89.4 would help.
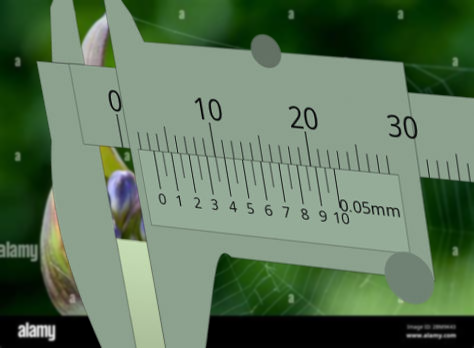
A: mm 3.4
